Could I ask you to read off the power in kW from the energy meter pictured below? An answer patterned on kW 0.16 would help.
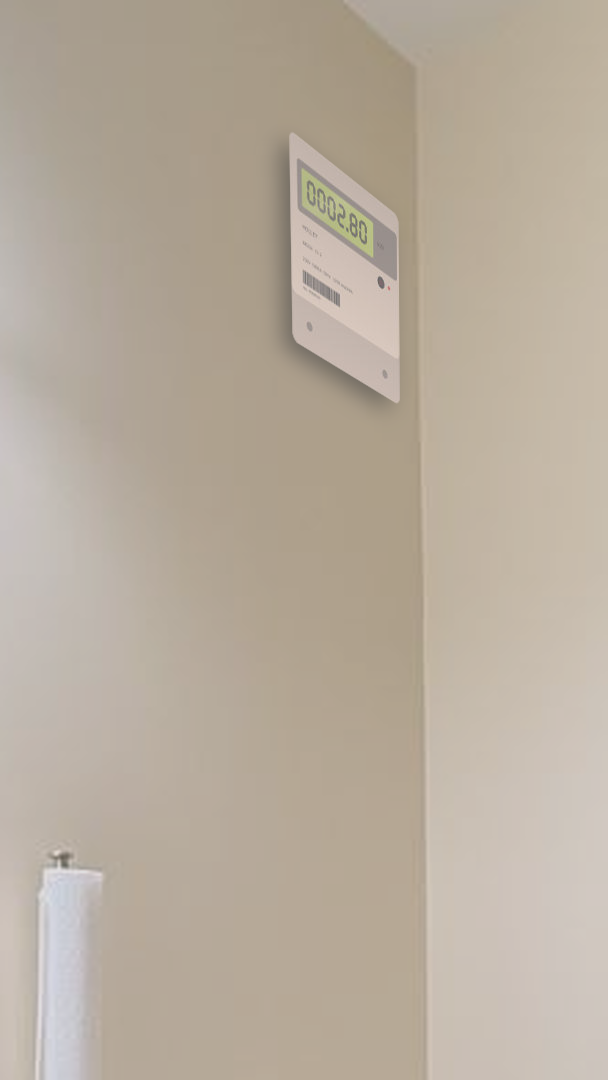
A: kW 2.80
